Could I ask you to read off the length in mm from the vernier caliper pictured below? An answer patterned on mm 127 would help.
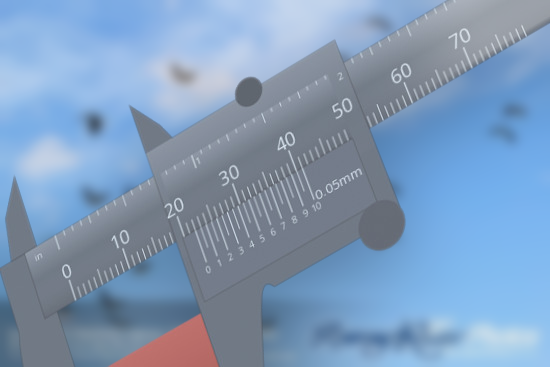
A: mm 22.0
